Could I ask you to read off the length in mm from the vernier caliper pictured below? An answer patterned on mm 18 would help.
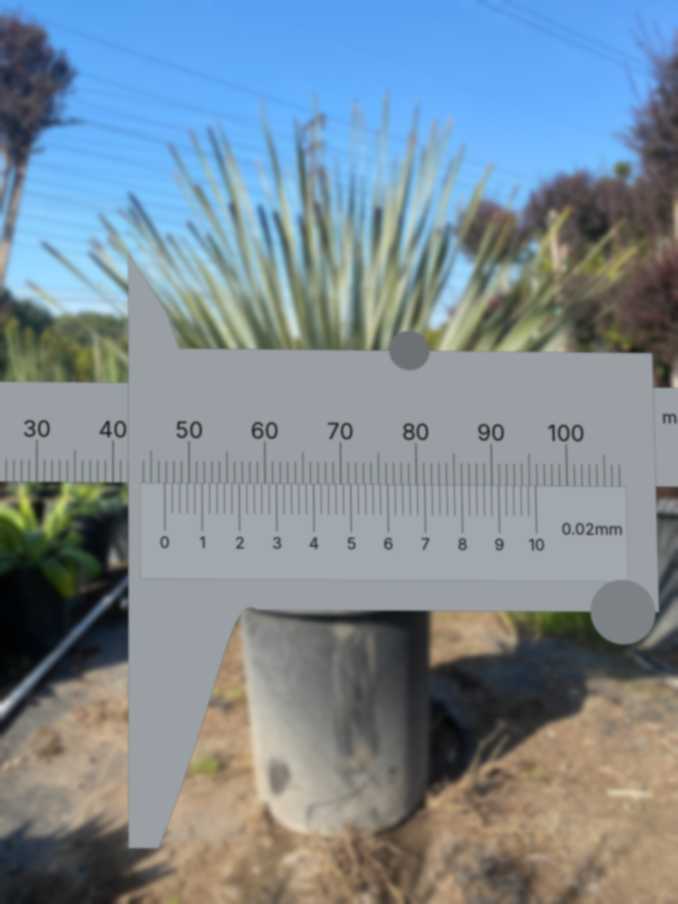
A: mm 46.8
